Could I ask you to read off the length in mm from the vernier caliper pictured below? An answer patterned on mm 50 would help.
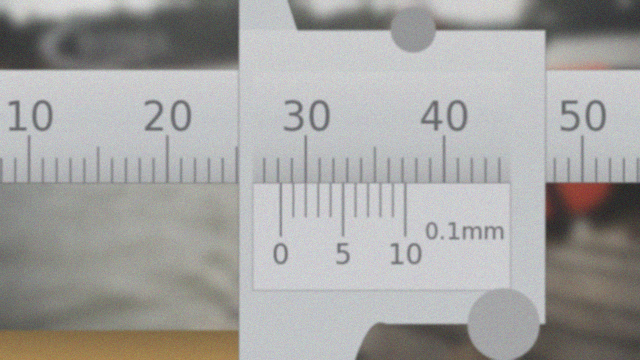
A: mm 28.2
